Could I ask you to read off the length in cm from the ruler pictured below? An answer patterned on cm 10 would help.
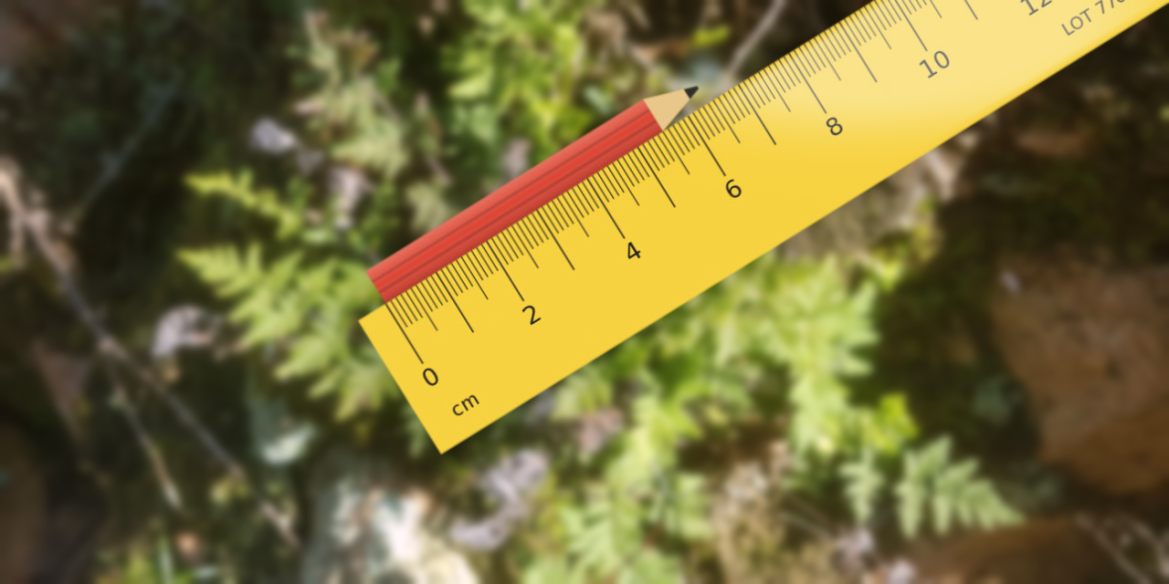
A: cm 6.4
